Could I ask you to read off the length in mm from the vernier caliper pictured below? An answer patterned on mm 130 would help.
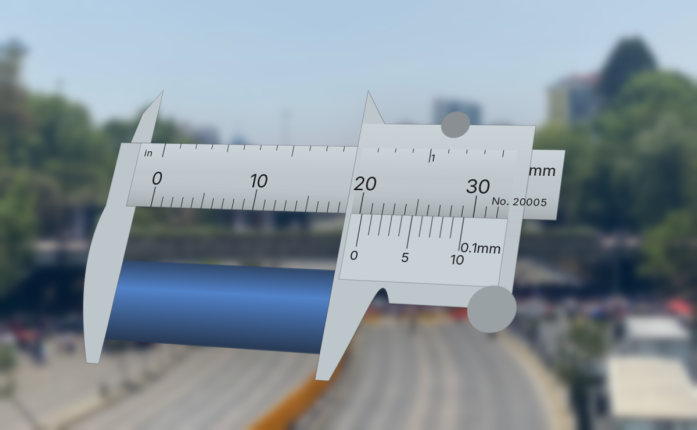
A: mm 20.2
